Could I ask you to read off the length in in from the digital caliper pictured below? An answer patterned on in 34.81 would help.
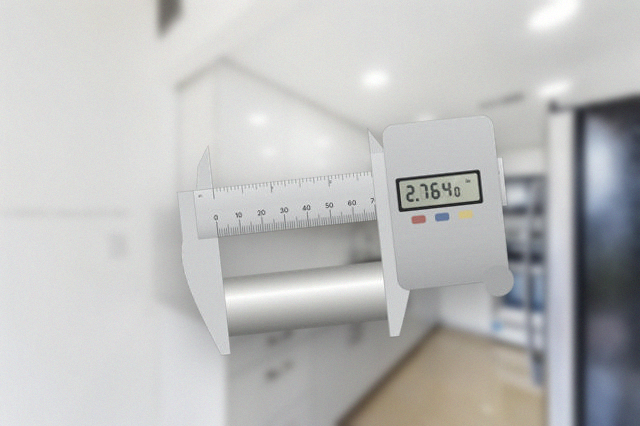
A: in 2.7640
